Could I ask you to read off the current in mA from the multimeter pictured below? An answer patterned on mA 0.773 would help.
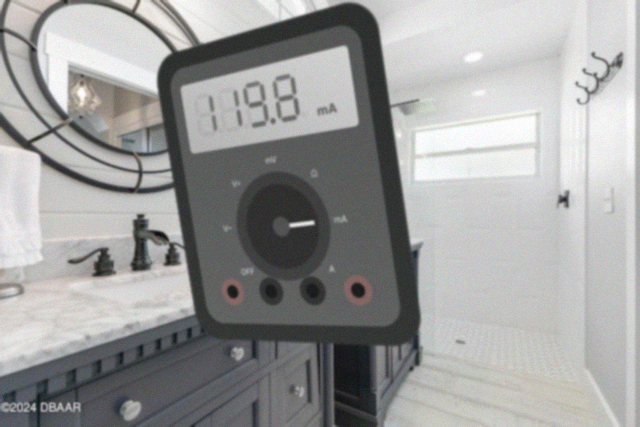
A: mA 119.8
